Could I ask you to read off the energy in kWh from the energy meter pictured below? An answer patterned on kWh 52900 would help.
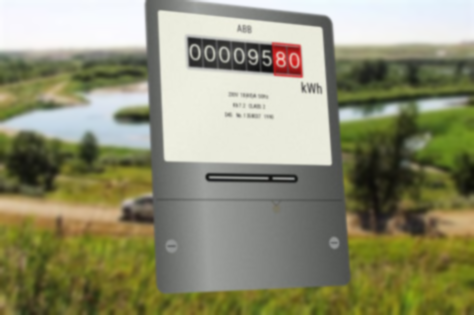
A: kWh 95.80
